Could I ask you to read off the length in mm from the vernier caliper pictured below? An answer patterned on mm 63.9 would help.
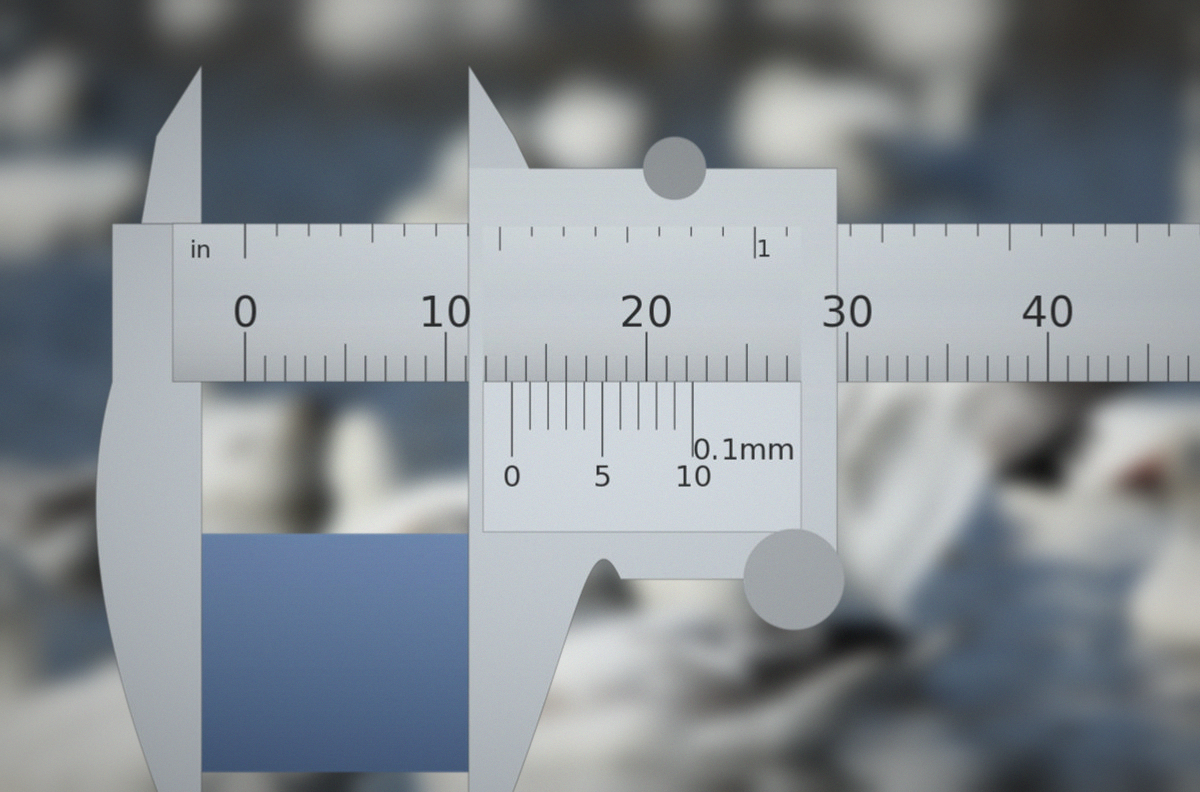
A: mm 13.3
